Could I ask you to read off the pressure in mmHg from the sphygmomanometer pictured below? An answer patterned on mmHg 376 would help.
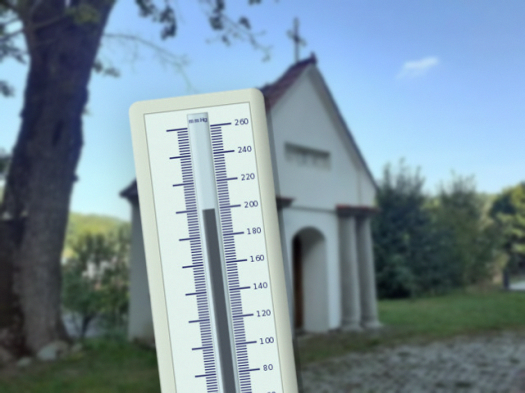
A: mmHg 200
